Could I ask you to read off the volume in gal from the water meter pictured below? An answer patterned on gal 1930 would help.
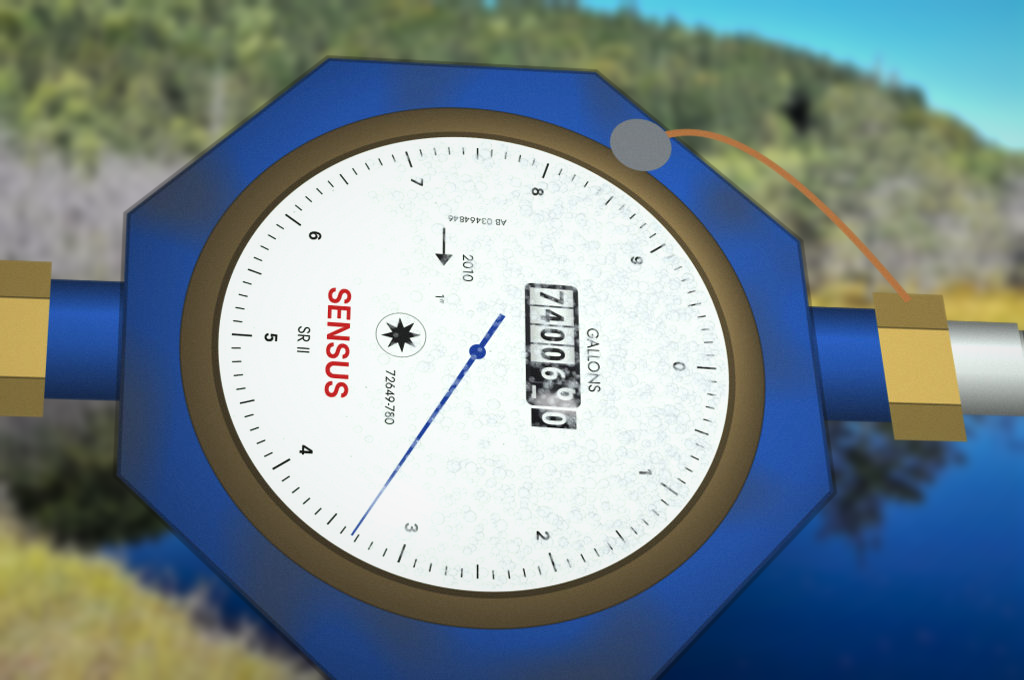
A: gal 7400663.3
